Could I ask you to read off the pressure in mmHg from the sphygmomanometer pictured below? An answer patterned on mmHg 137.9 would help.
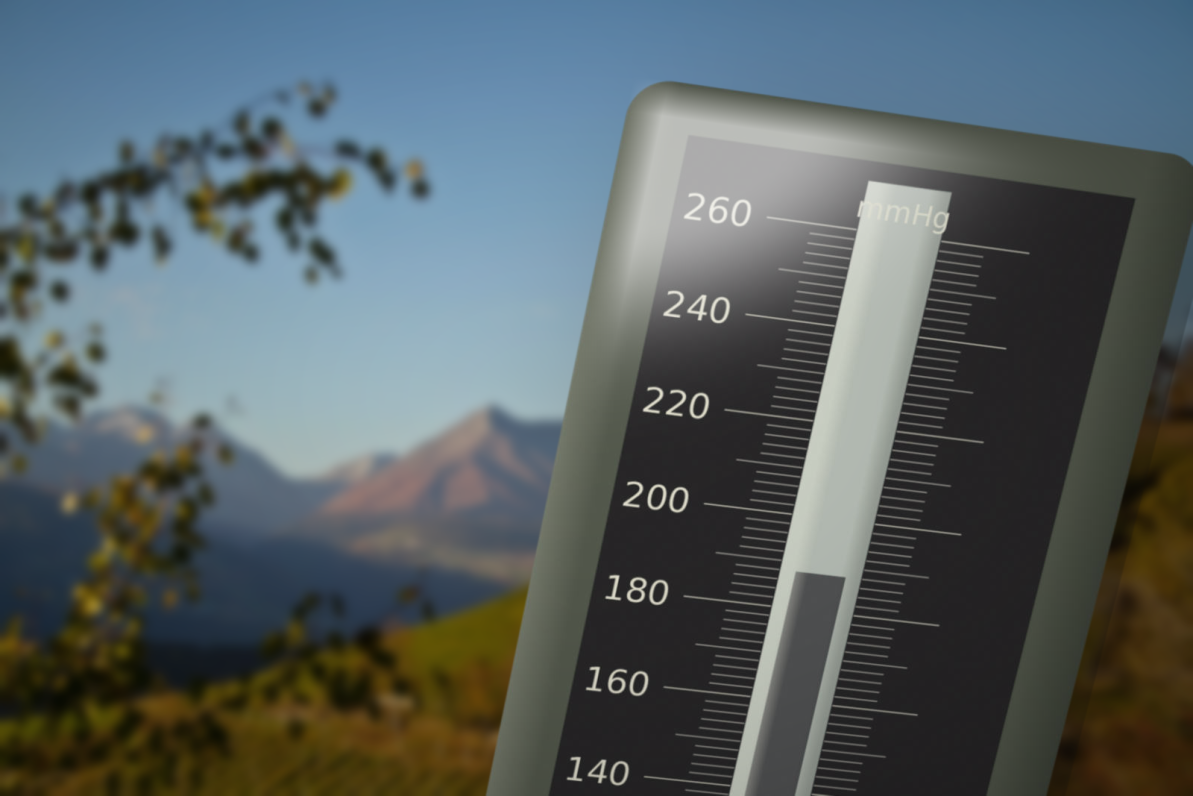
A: mmHg 188
